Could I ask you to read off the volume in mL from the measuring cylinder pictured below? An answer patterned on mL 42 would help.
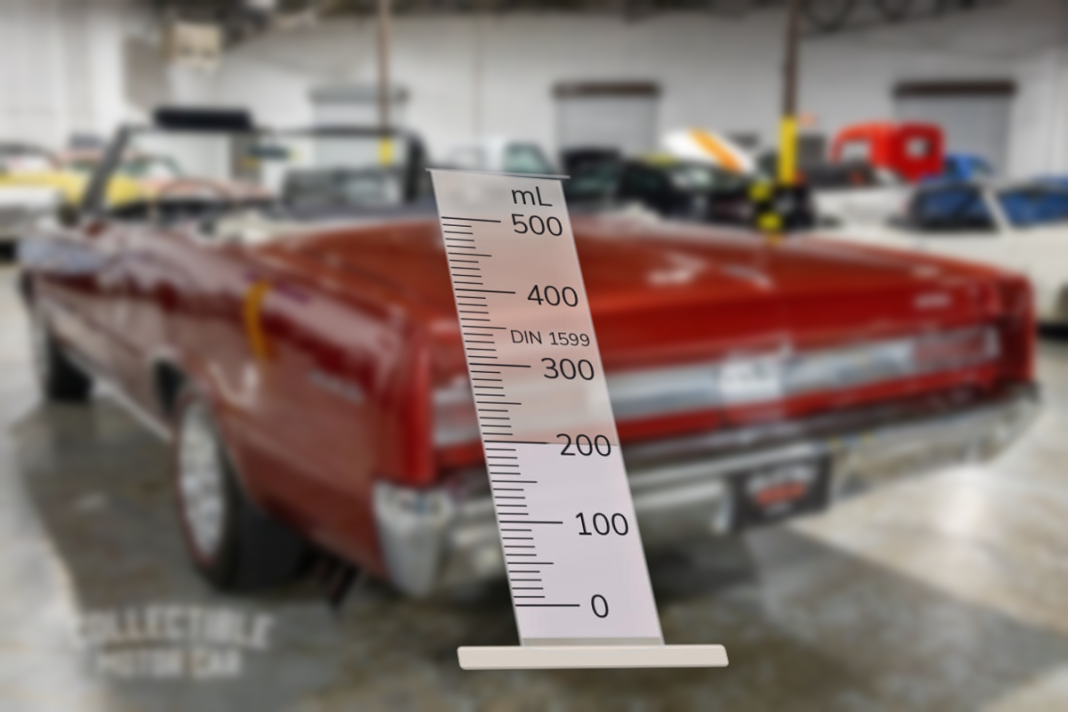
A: mL 200
